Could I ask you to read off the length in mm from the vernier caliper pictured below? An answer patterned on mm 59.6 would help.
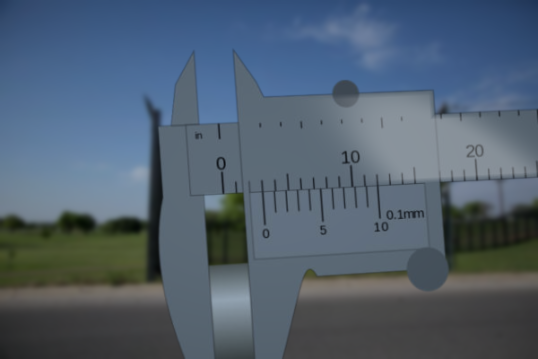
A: mm 3.0
